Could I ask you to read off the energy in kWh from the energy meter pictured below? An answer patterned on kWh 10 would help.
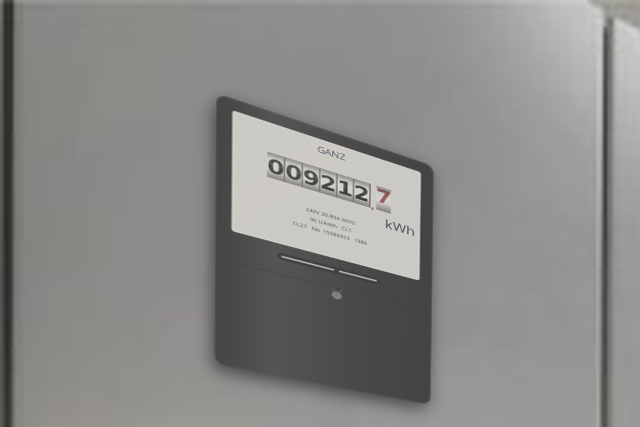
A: kWh 9212.7
